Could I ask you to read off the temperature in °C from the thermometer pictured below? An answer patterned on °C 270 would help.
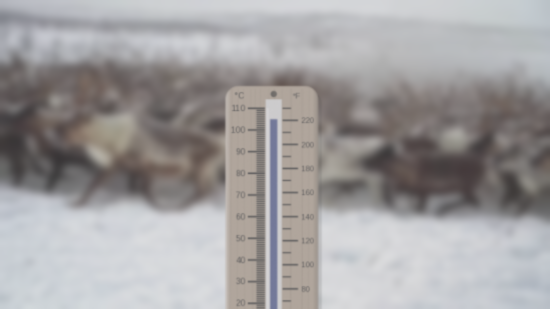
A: °C 105
